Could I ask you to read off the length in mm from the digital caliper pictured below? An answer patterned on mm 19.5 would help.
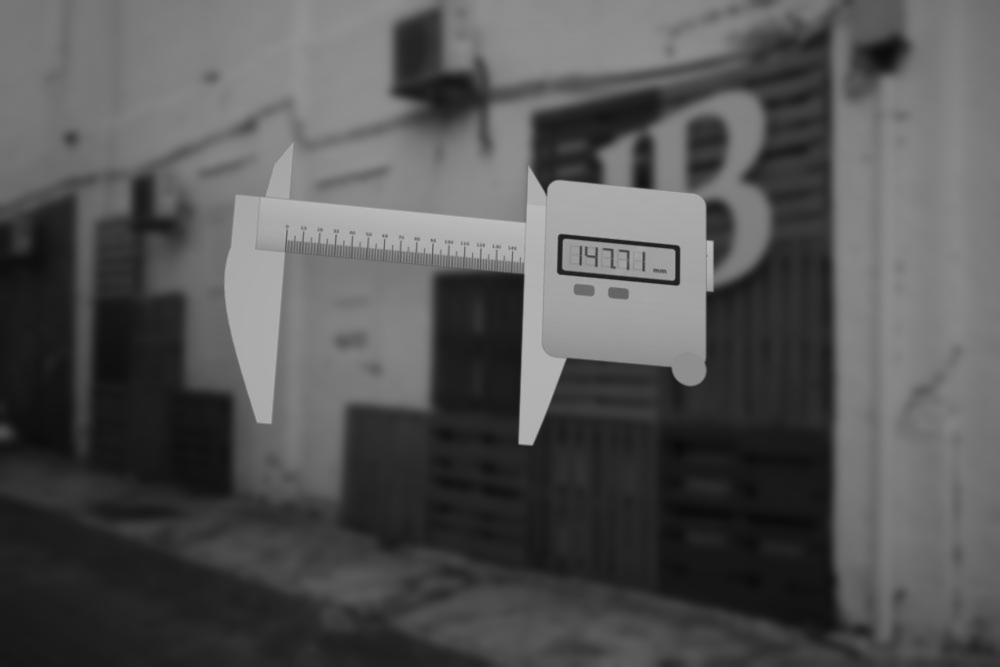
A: mm 147.71
